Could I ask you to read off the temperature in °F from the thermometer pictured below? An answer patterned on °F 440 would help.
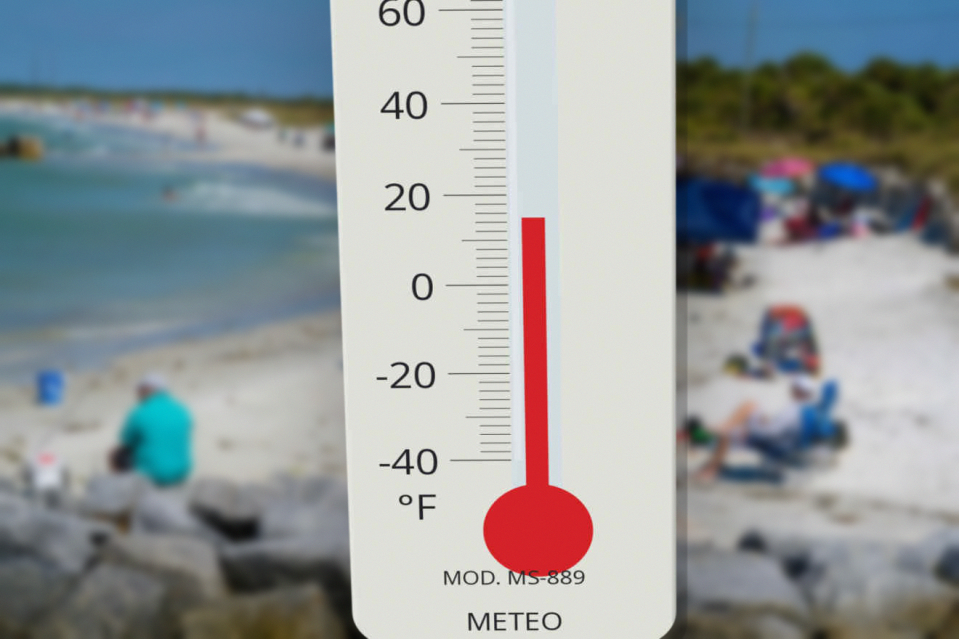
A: °F 15
